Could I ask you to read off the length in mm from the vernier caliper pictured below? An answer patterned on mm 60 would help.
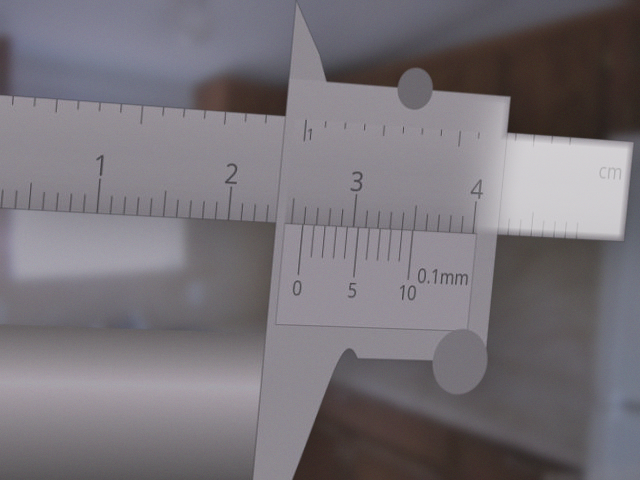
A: mm 25.9
